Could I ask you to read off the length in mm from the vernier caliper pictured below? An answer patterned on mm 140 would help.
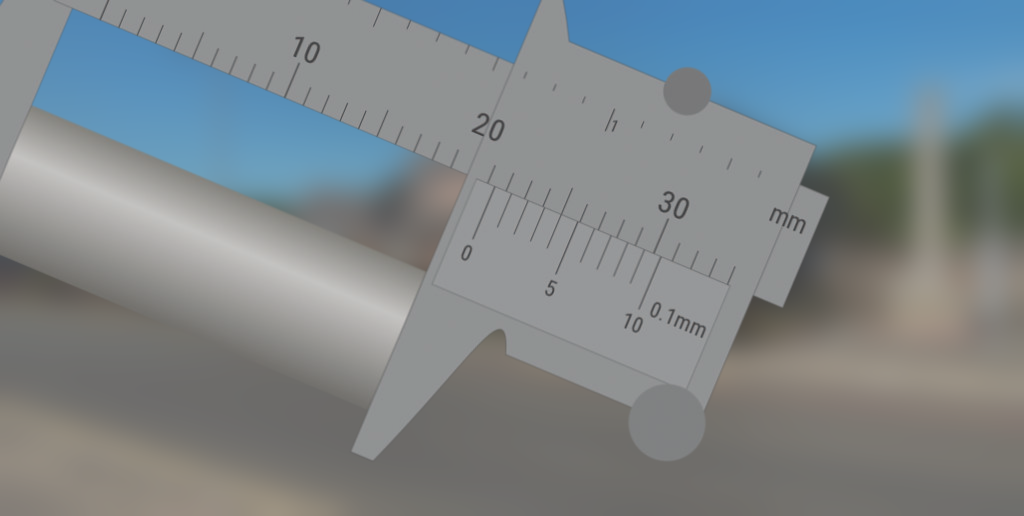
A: mm 21.4
